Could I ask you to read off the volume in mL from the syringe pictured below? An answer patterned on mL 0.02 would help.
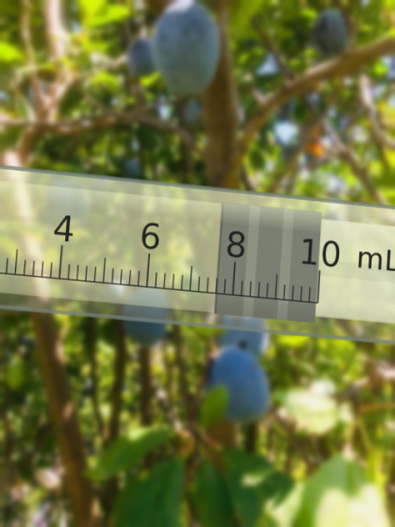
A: mL 7.6
